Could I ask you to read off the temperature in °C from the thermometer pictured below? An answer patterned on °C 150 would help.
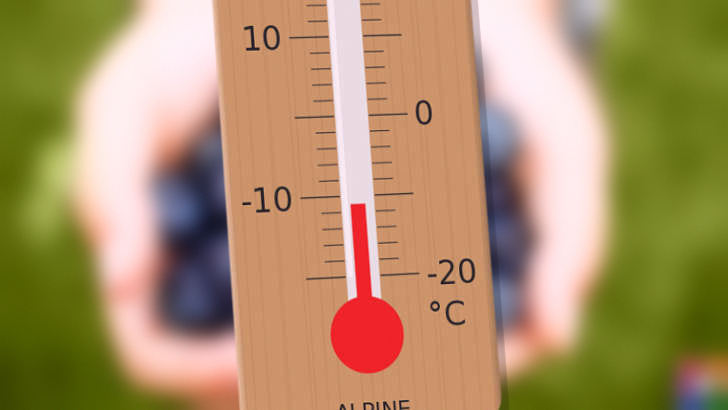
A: °C -11
